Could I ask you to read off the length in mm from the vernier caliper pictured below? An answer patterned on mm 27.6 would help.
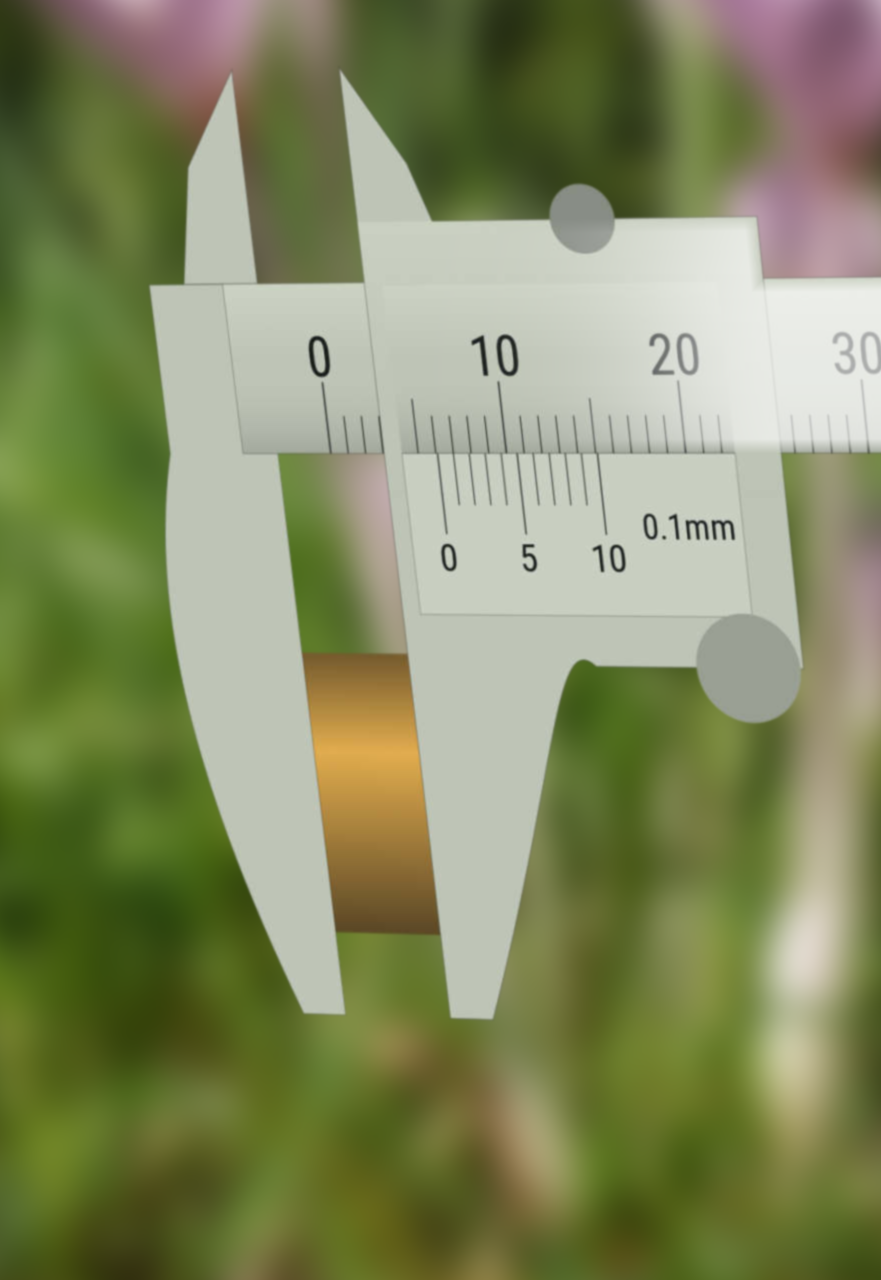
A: mm 6.1
